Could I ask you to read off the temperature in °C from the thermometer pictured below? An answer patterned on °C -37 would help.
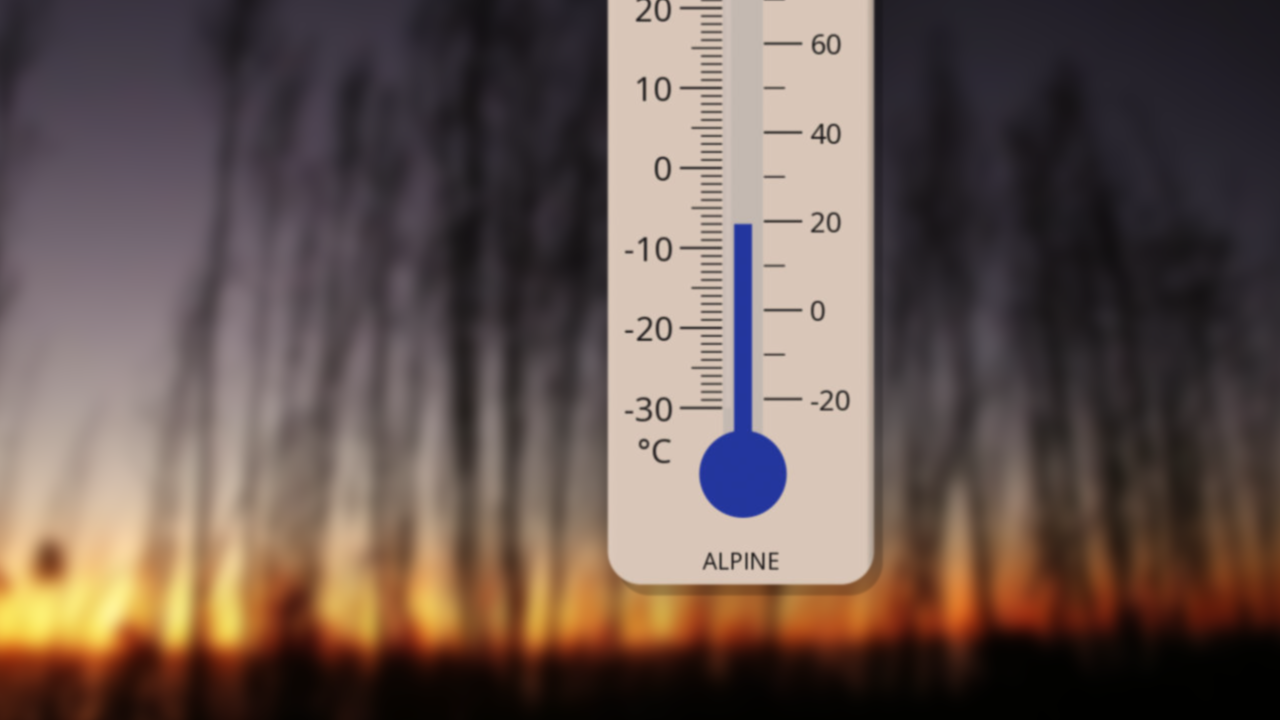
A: °C -7
